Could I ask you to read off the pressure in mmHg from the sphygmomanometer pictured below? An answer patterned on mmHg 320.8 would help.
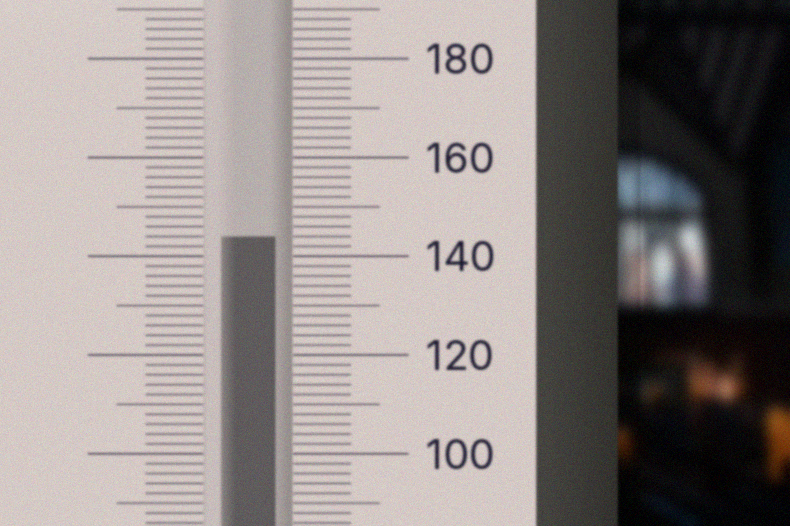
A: mmHg 144
